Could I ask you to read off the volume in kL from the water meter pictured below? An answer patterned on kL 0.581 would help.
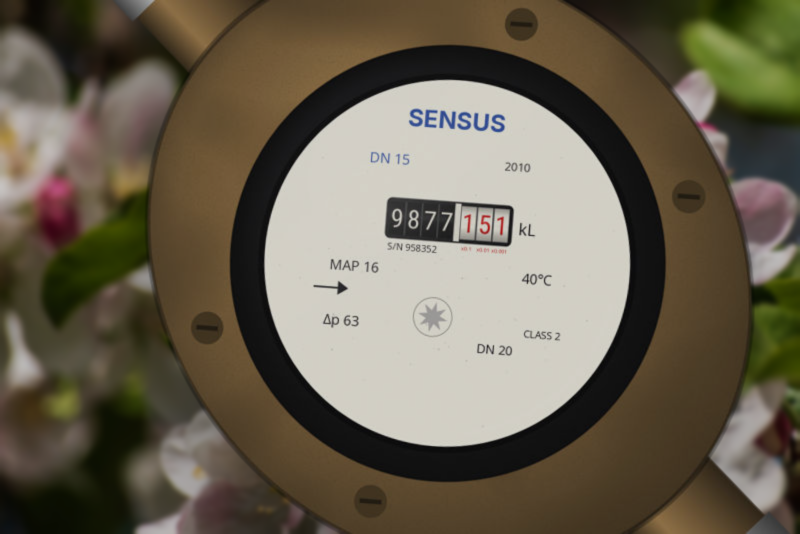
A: kL 9877.151
